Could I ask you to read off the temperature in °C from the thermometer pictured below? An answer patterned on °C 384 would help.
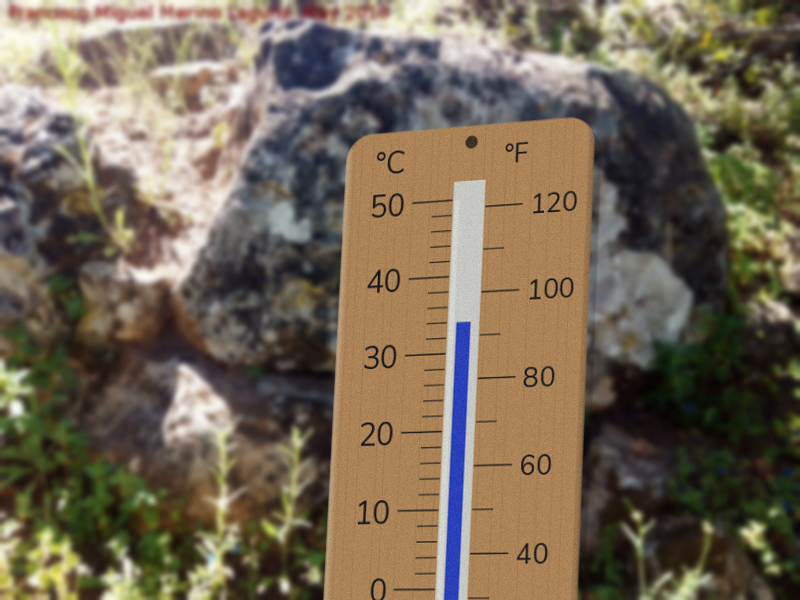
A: °C 34
